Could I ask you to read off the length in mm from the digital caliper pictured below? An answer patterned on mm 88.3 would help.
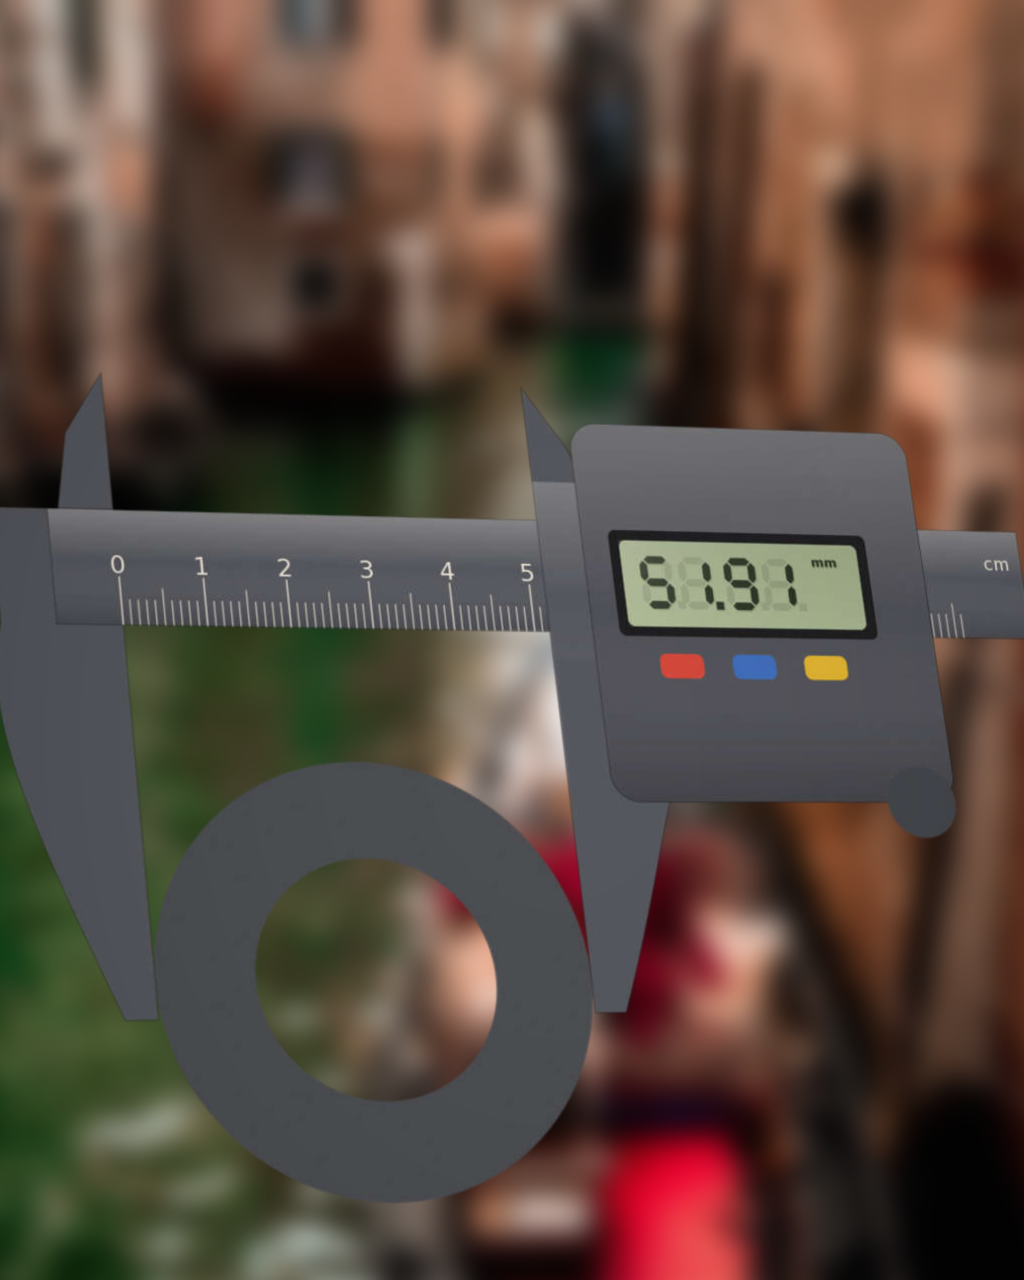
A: mm 51.91
